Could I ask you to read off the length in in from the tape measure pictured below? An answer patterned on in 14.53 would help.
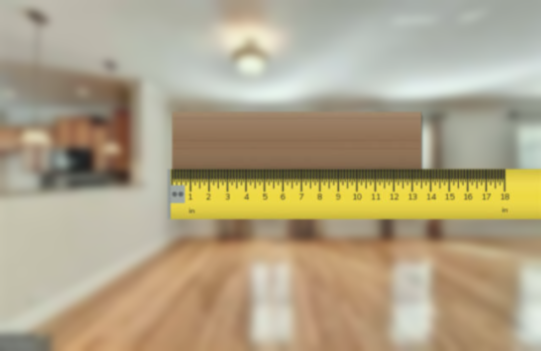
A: in 13.5
